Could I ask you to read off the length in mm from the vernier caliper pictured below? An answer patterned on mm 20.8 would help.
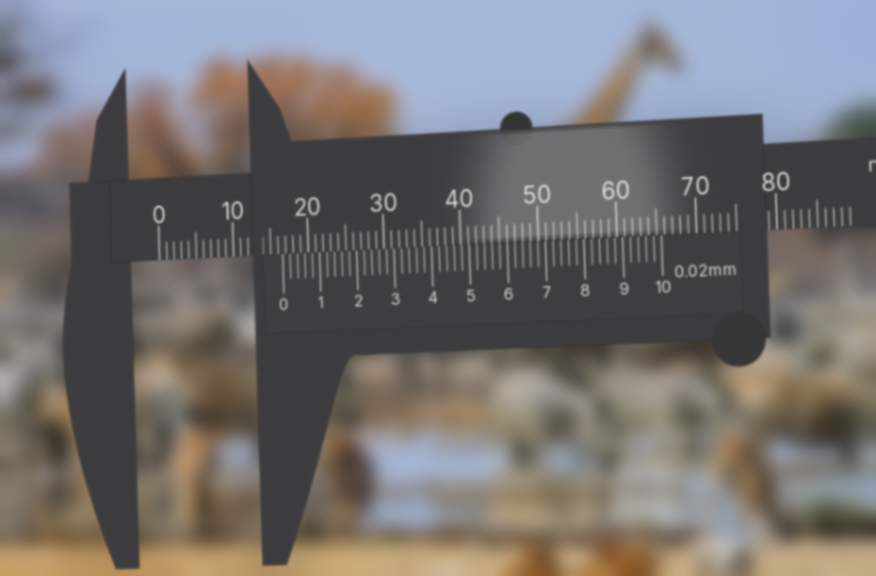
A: mm 16.6
